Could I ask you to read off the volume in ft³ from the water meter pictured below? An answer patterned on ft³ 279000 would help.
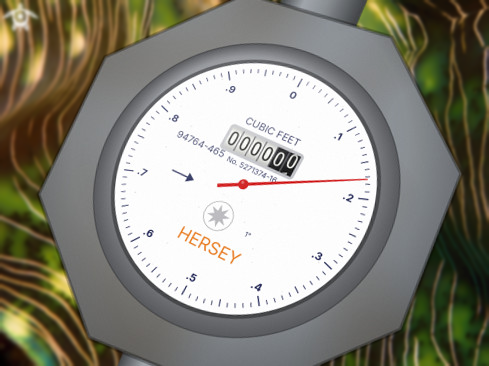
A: ft³ 0.17
